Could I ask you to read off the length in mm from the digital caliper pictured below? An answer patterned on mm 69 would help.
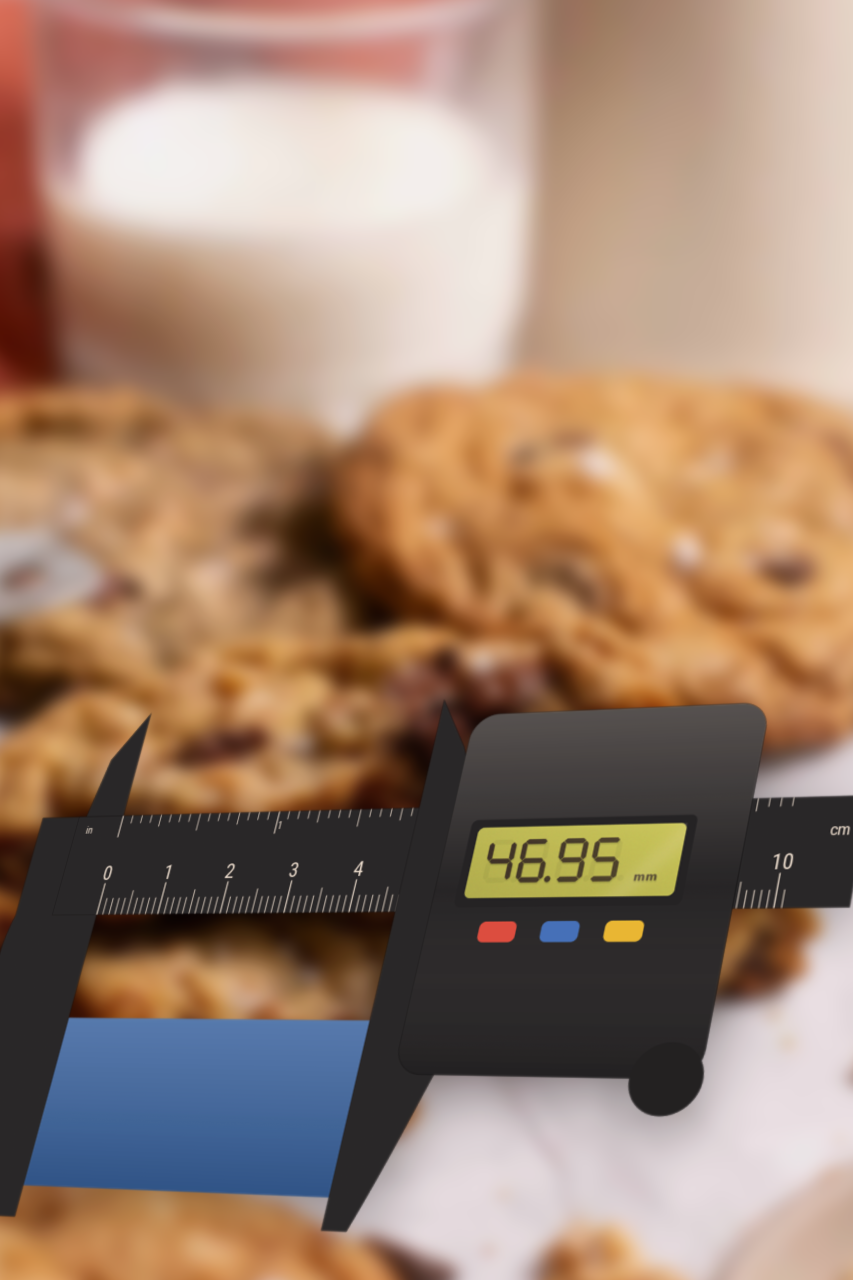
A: mm 46.95
